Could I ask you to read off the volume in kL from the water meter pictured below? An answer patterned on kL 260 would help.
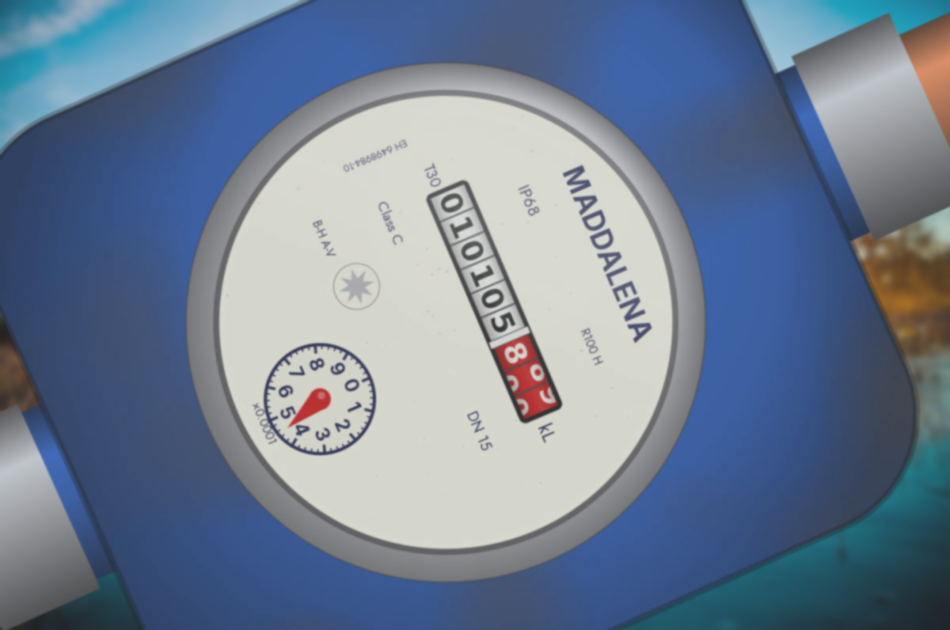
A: kL 10105.8894
